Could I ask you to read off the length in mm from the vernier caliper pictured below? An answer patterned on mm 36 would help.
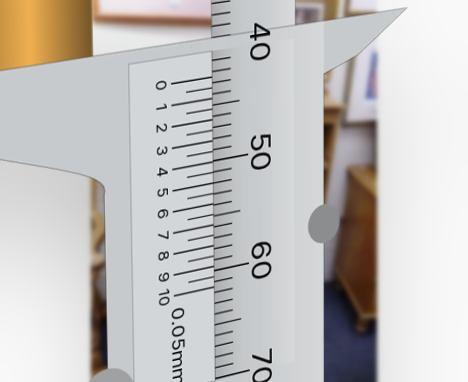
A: mm 42.5
